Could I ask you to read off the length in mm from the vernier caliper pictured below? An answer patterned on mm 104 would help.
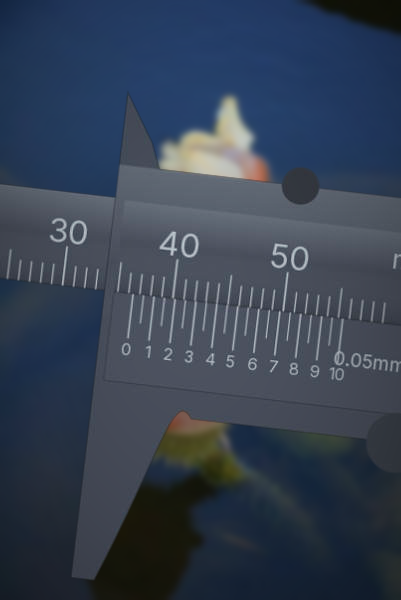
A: mm 36.4
